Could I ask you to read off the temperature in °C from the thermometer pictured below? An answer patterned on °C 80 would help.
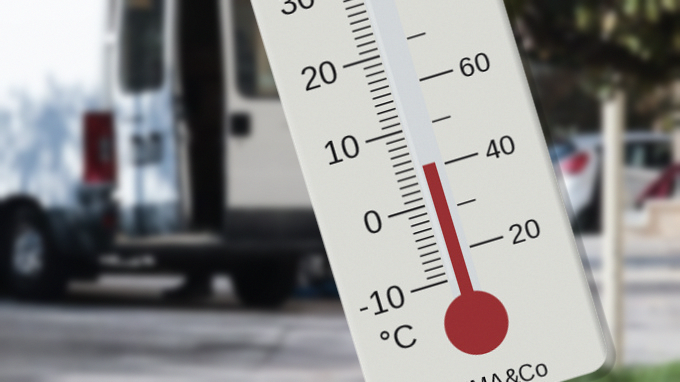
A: °C 5
